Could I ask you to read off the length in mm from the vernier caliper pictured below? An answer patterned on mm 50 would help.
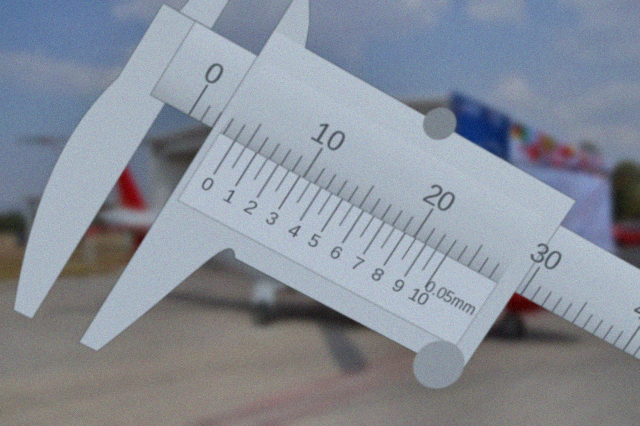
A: mm 4.0
